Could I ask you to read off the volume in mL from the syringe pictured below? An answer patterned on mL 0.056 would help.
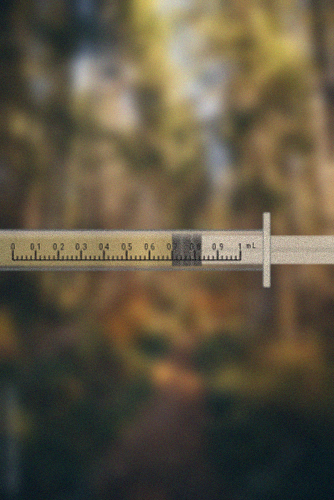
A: mL 0.7
